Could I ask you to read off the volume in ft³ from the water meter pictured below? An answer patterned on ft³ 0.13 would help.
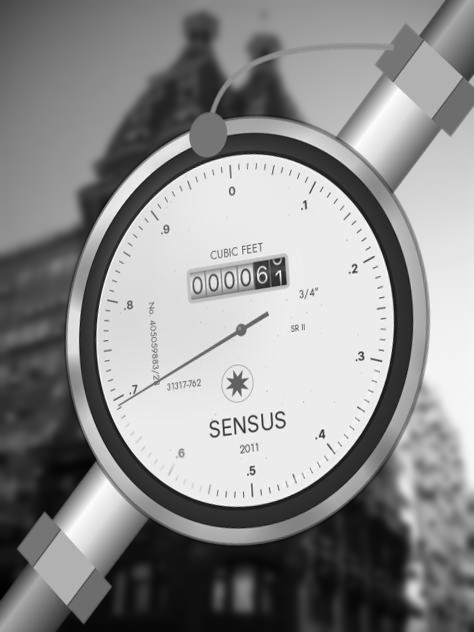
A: ft³ 60.69
